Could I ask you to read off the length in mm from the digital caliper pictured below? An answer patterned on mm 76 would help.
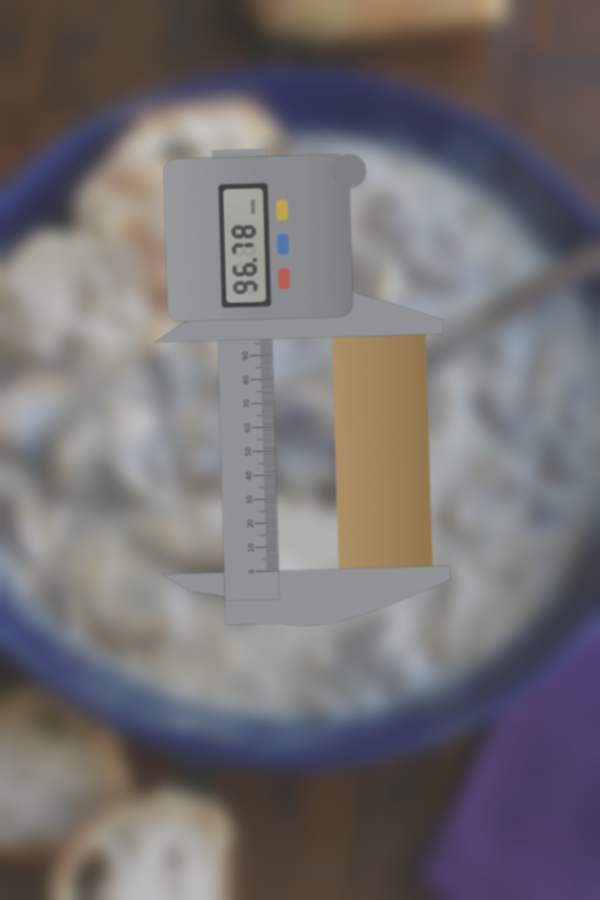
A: mm 96.78
